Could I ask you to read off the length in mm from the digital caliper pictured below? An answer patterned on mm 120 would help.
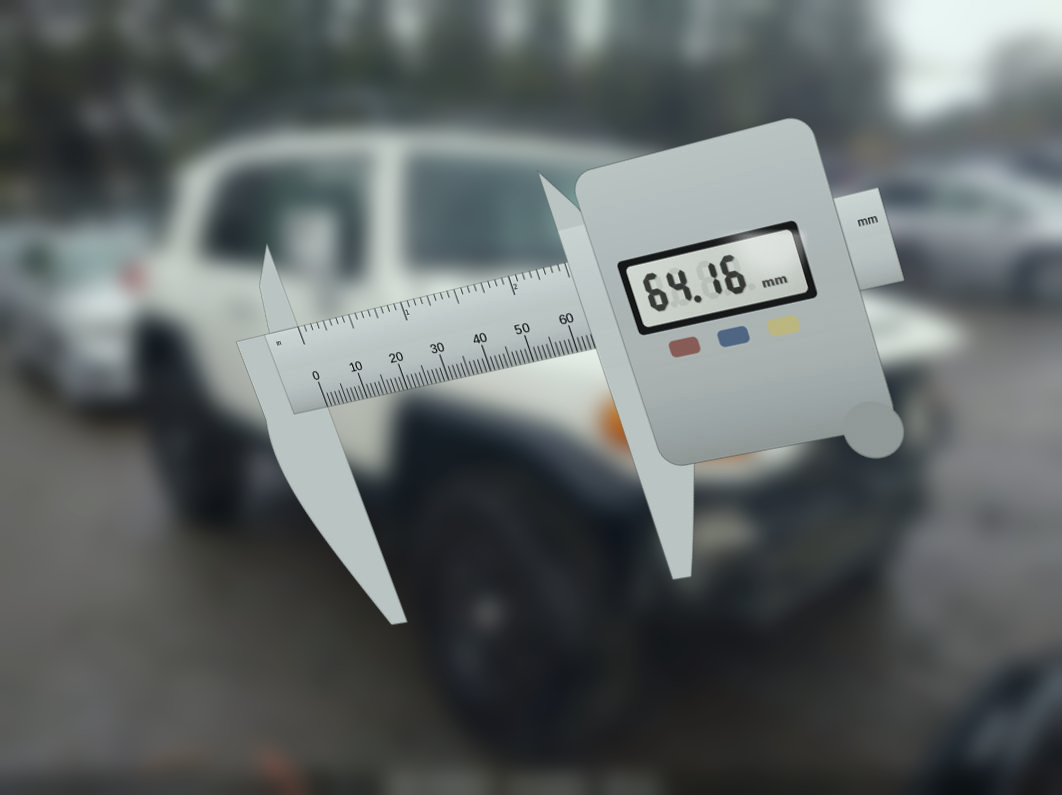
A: mm 64.16
